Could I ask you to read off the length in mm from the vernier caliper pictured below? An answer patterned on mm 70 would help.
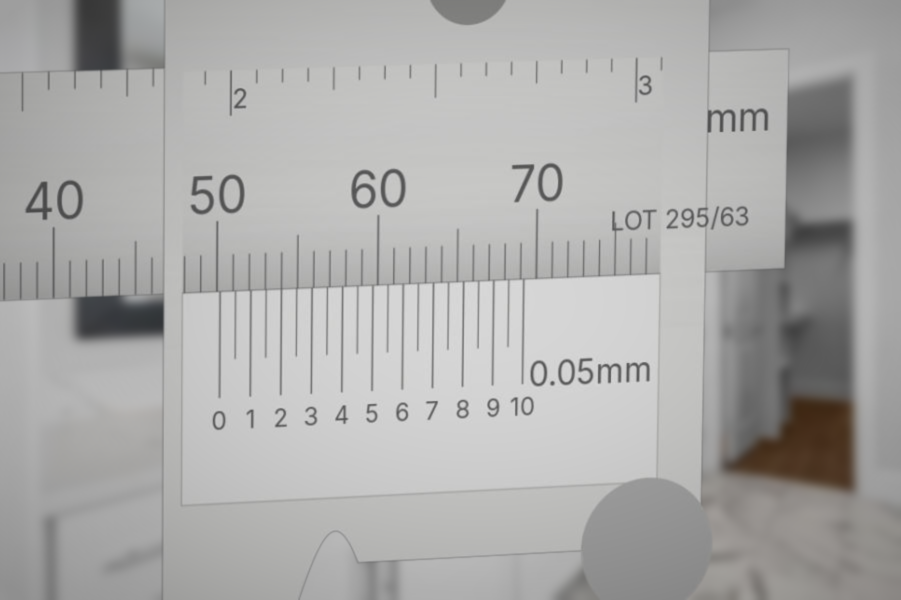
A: mm 50.2
